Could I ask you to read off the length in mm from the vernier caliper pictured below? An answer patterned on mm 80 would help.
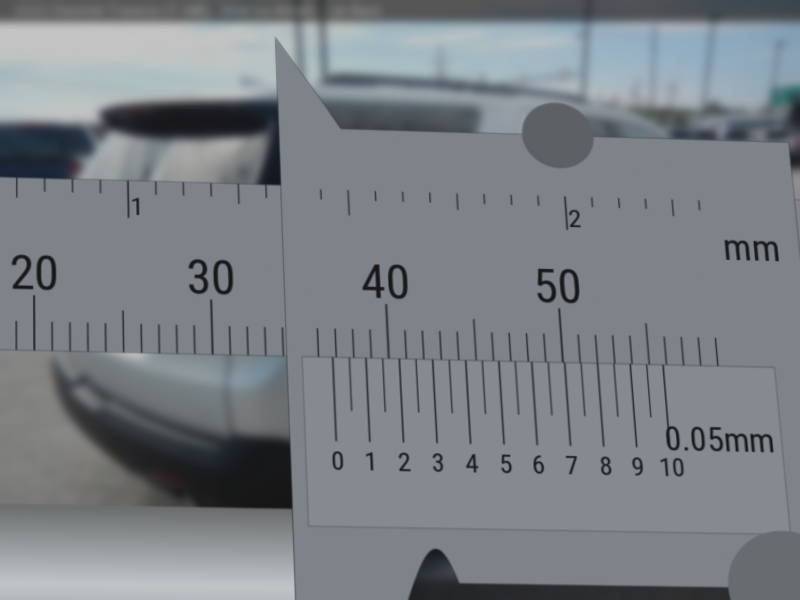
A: mm 36.8
